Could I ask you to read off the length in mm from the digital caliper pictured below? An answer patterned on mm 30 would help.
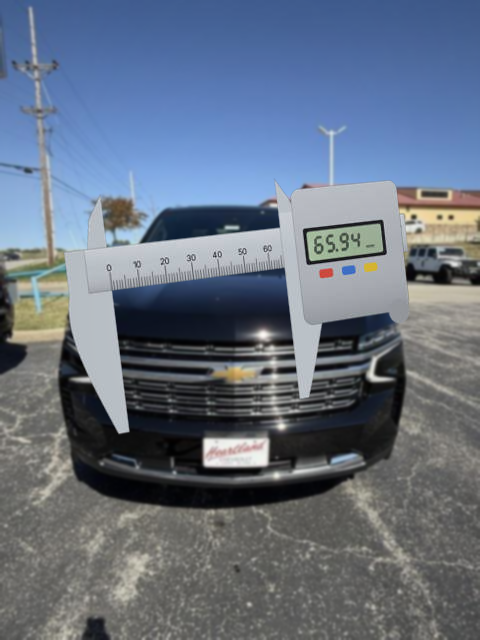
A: mm 65.94
